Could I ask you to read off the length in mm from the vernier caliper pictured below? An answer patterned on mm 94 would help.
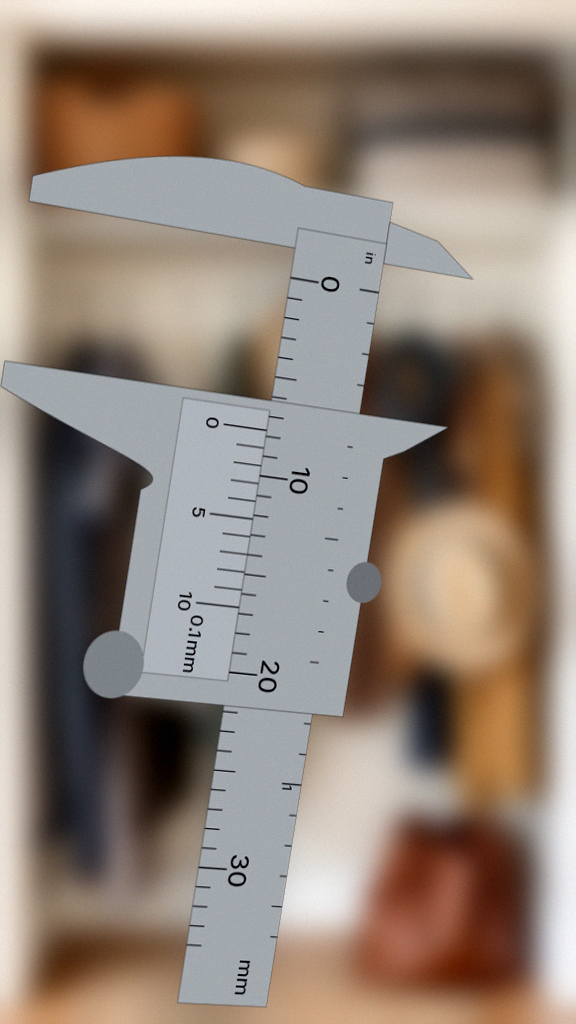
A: mm 7.7
